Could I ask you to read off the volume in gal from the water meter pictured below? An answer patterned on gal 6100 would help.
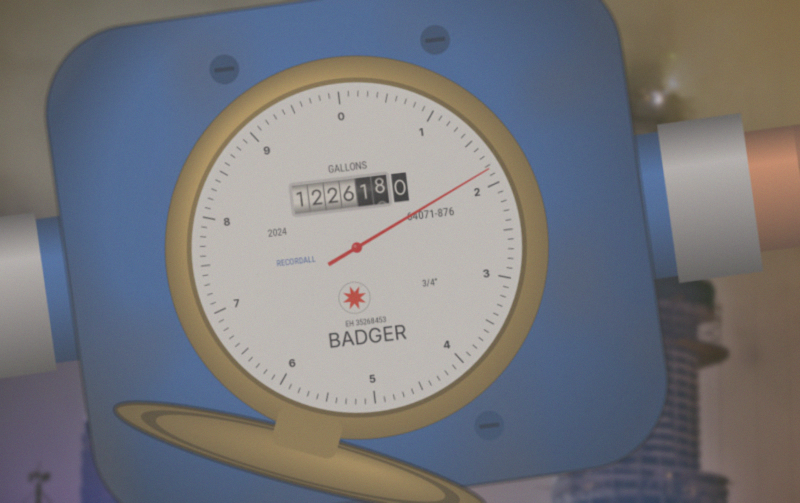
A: gal 1226181.8
